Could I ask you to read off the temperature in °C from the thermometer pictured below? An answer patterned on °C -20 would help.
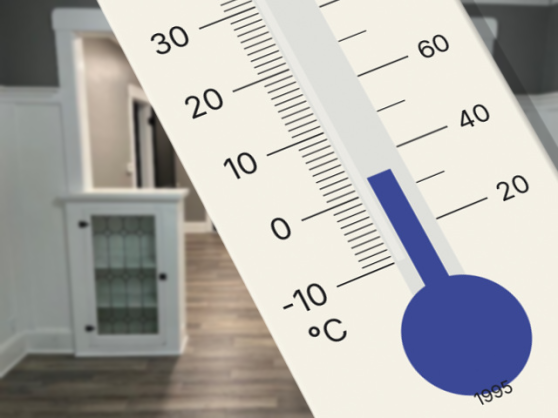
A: °C 2
